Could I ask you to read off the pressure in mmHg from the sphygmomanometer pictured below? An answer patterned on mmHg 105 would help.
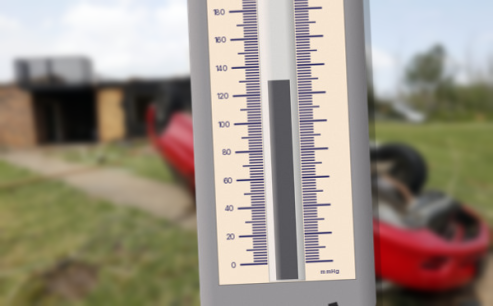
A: mmHg 130
